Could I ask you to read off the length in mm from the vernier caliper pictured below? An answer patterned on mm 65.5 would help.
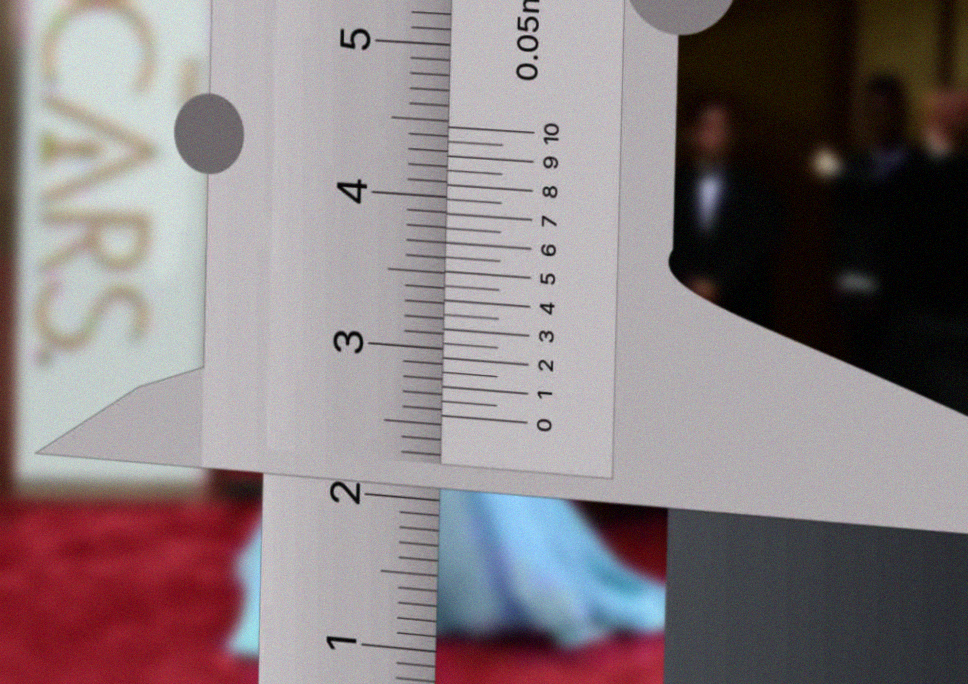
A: mm 25.6
